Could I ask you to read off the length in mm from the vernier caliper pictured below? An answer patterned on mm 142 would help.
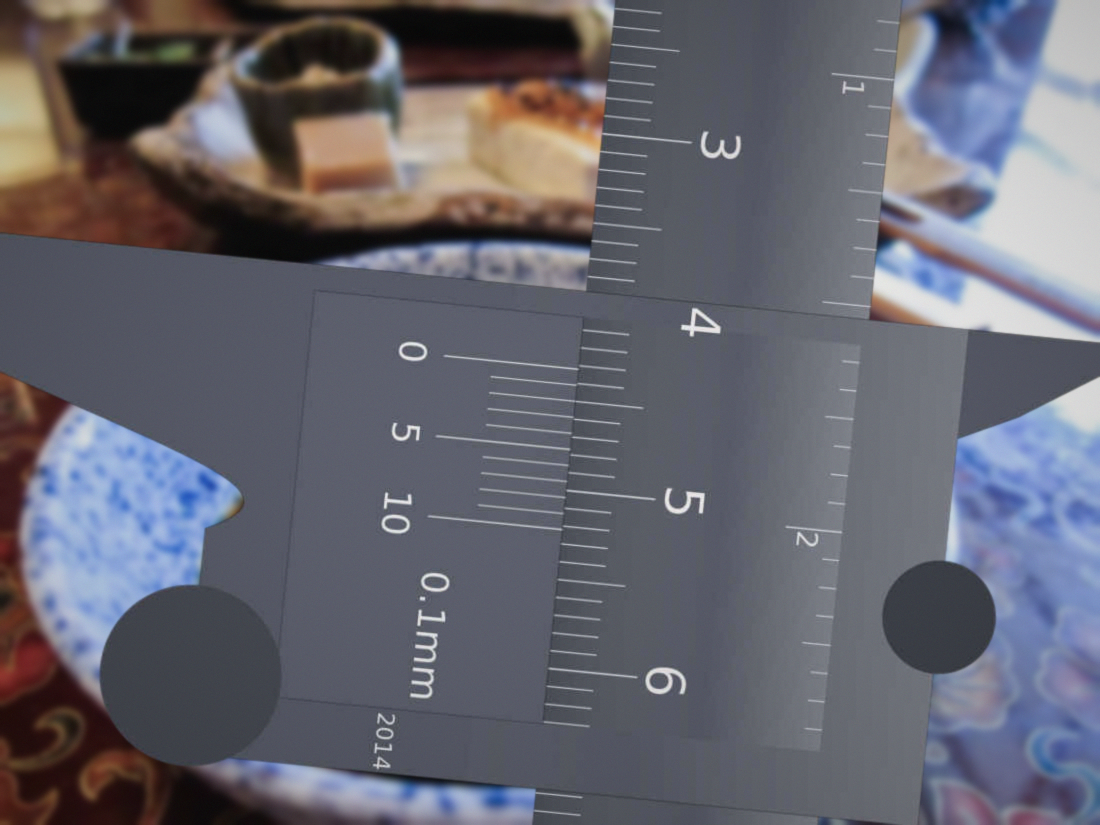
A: mm 43.2
